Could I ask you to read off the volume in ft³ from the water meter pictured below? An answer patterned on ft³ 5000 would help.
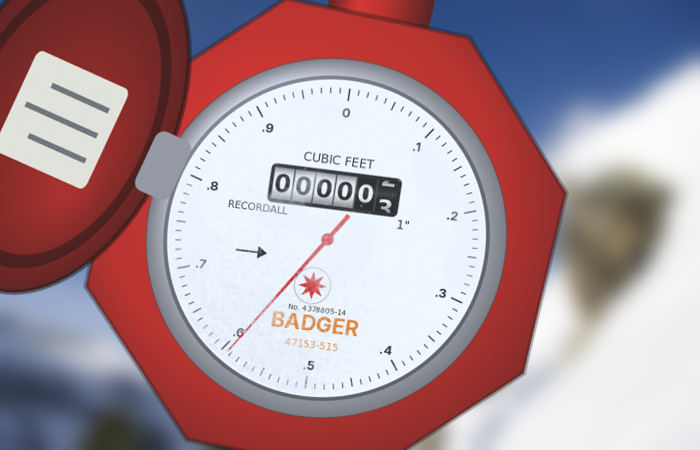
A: ft³ 2.59
